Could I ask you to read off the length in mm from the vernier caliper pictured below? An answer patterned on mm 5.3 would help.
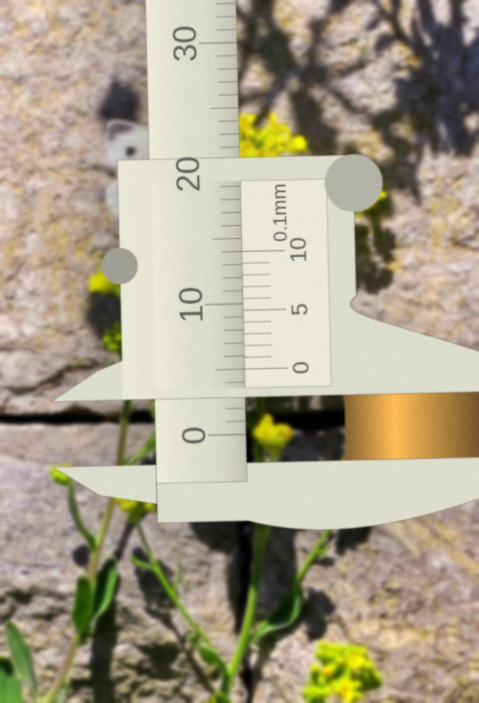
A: mm 5.0
